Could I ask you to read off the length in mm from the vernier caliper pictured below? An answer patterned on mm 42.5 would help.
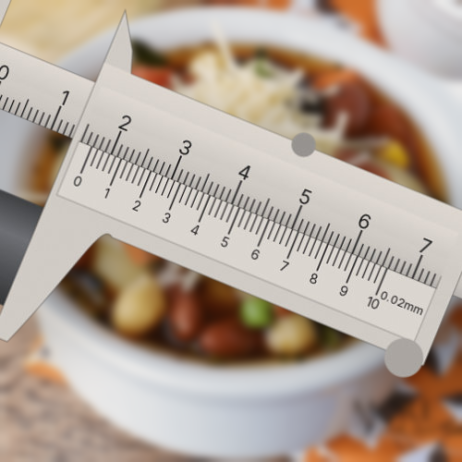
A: mm 16.8
